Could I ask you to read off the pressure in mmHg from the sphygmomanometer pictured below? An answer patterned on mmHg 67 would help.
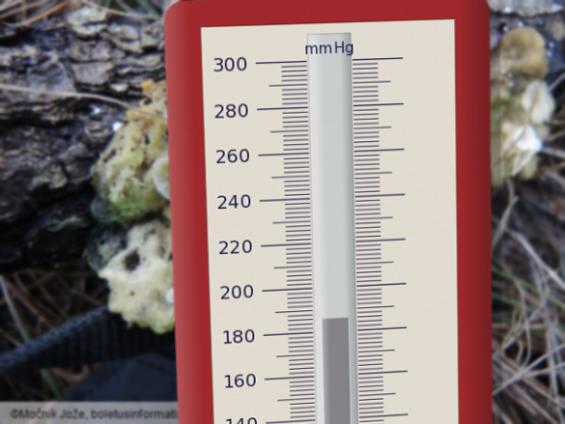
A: mmHg 186
